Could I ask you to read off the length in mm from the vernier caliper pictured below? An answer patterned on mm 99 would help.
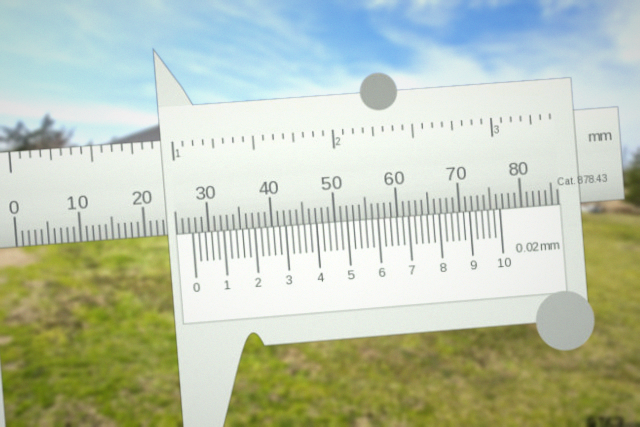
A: mm 27.5
